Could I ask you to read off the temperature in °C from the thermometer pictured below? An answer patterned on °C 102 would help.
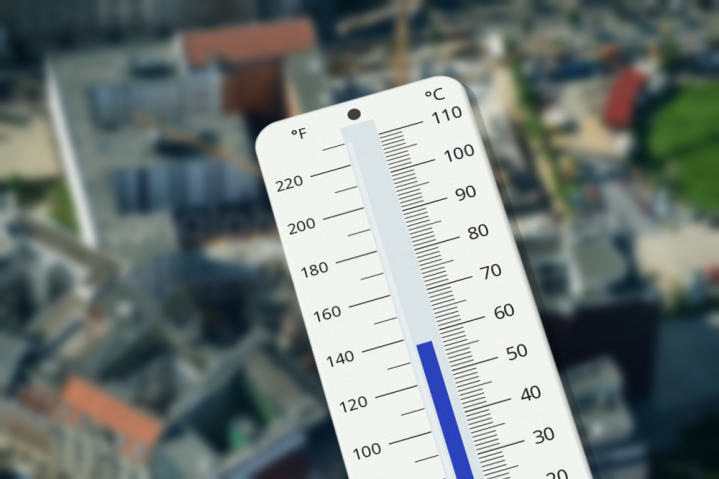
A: °C 58
